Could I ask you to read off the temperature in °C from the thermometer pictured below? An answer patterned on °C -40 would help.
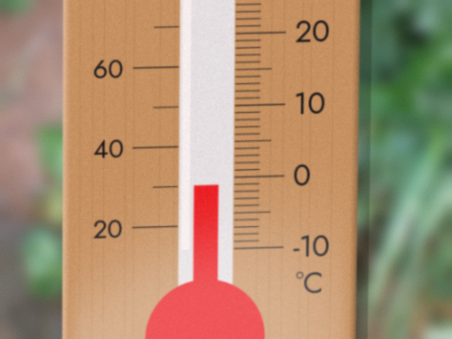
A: °C -1
